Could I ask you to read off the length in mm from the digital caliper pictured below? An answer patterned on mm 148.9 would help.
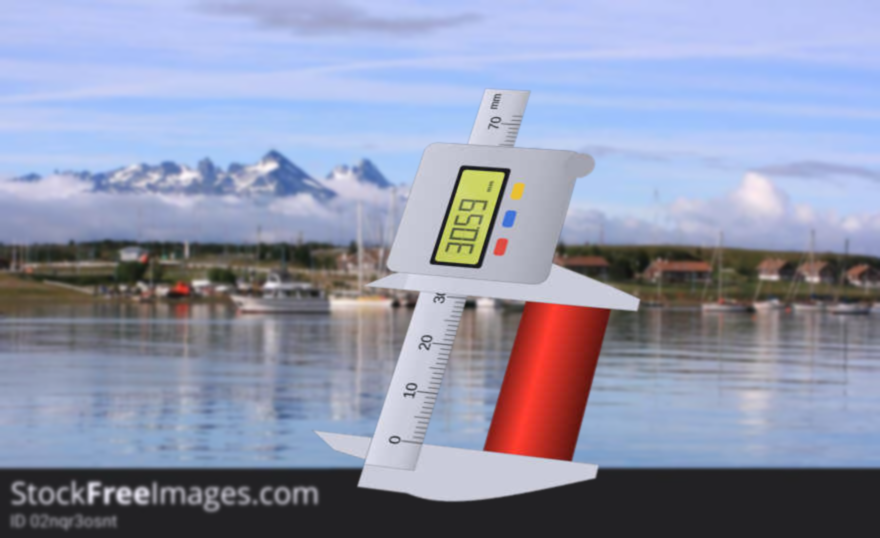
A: mm 30.59
